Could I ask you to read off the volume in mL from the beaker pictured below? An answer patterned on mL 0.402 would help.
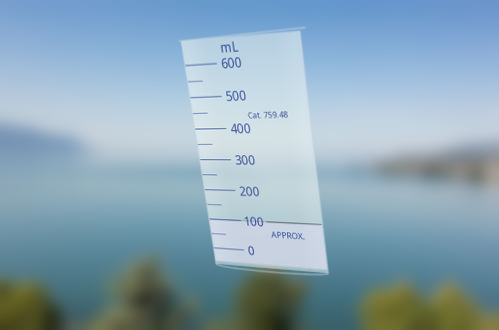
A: mL 100
